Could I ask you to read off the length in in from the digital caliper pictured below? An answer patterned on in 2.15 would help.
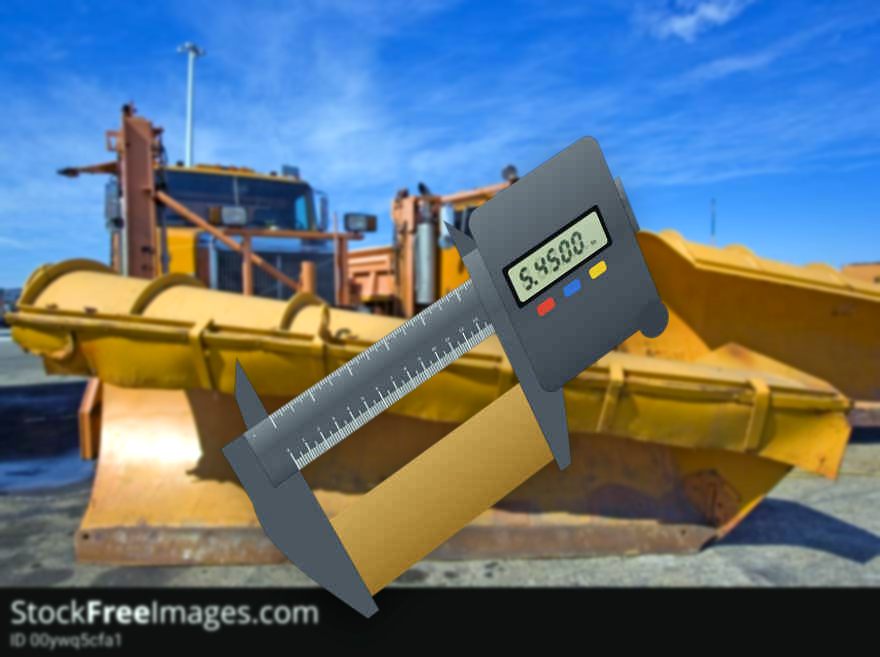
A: in 5.4500
